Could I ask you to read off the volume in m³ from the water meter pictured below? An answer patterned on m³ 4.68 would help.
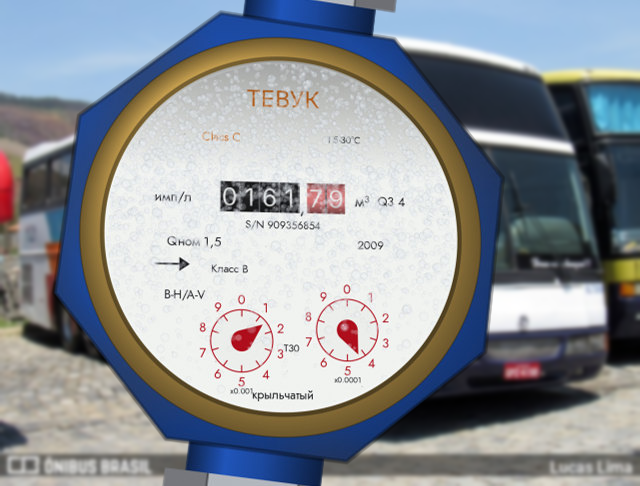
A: m³ 161.7914
